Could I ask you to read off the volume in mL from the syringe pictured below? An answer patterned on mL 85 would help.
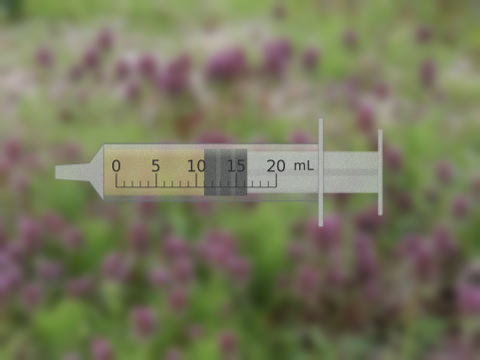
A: mL 11
